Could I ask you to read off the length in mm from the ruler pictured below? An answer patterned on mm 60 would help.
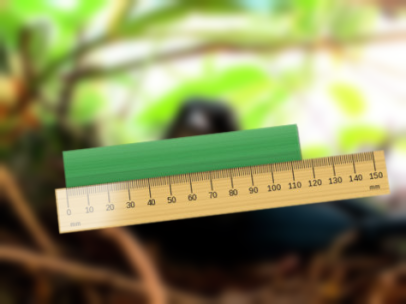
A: mm 115
